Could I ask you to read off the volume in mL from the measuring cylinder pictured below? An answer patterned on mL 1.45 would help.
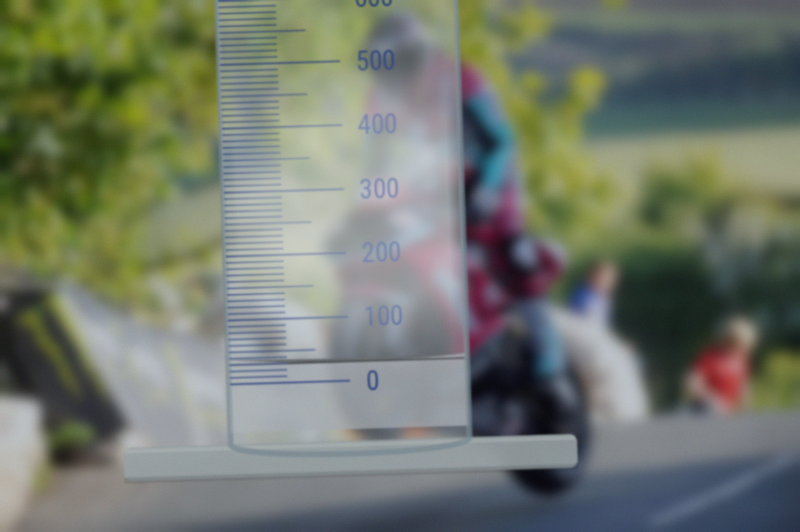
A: mL 30
